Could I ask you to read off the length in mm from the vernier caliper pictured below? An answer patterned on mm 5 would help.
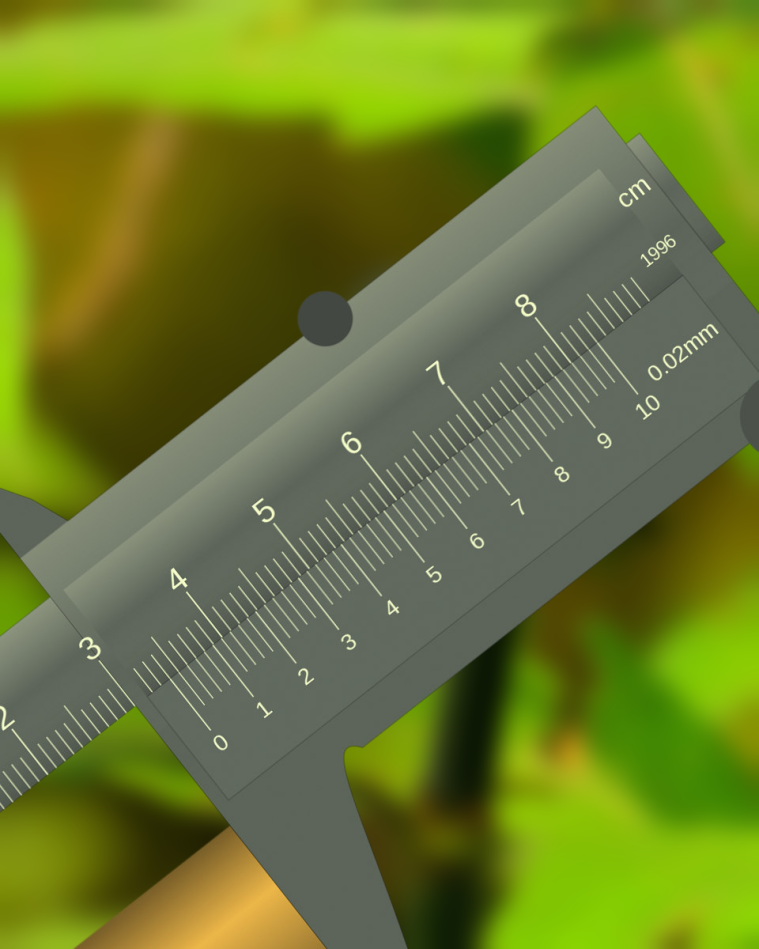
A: mm 34.0
